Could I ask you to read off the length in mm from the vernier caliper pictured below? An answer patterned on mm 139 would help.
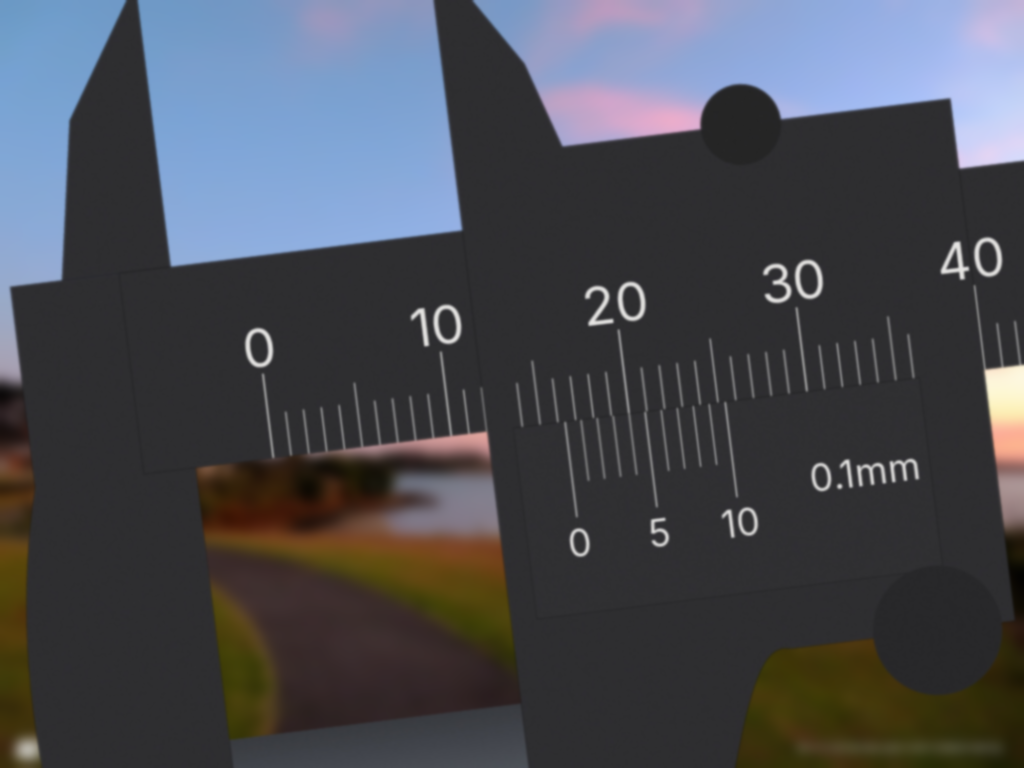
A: mm 16.4
